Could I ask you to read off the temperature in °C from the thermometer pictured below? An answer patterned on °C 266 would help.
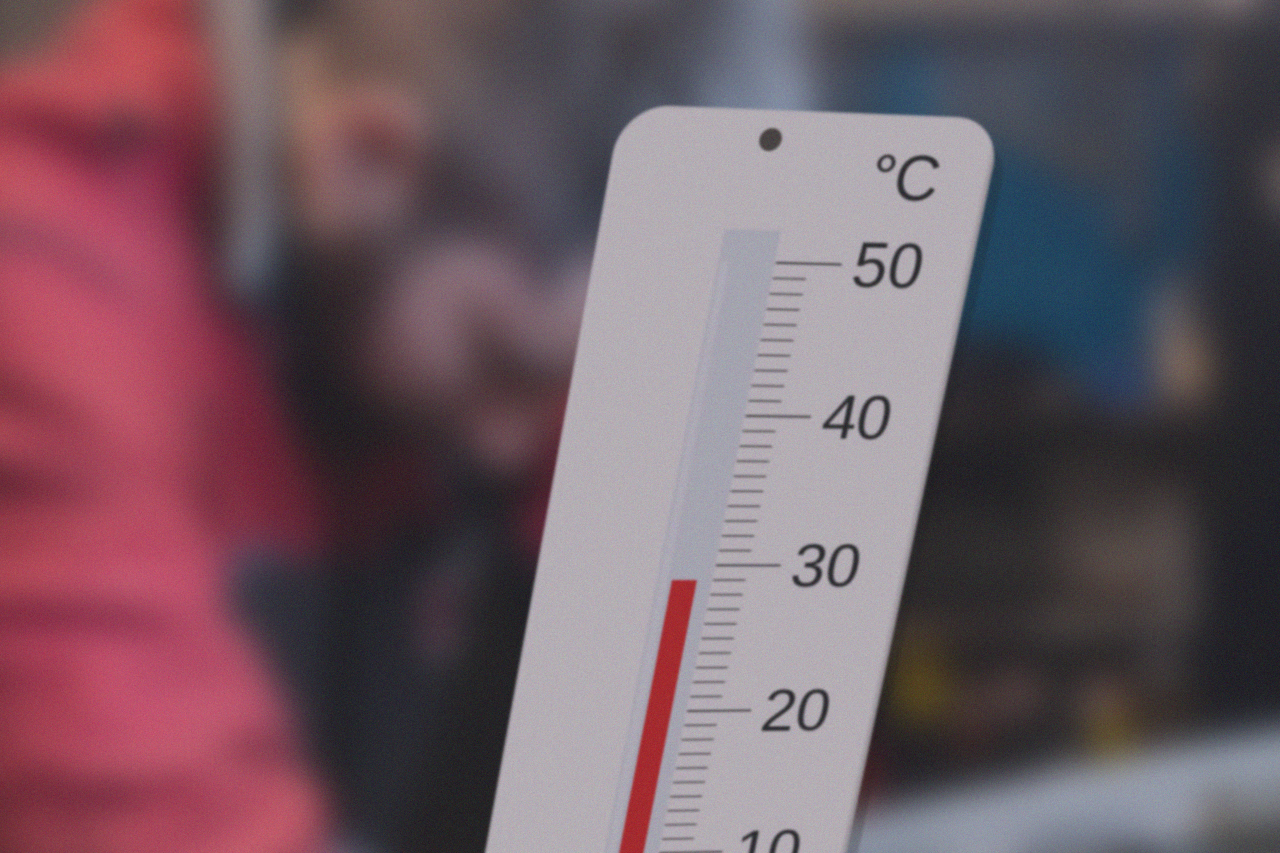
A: °C 29
